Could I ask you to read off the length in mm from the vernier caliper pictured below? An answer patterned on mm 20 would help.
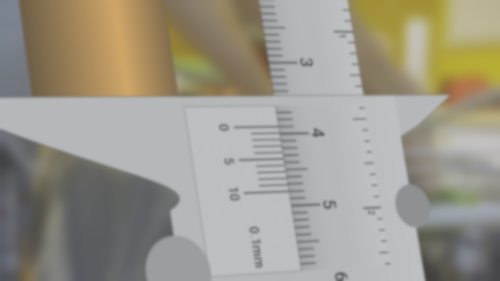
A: mm 39.0
